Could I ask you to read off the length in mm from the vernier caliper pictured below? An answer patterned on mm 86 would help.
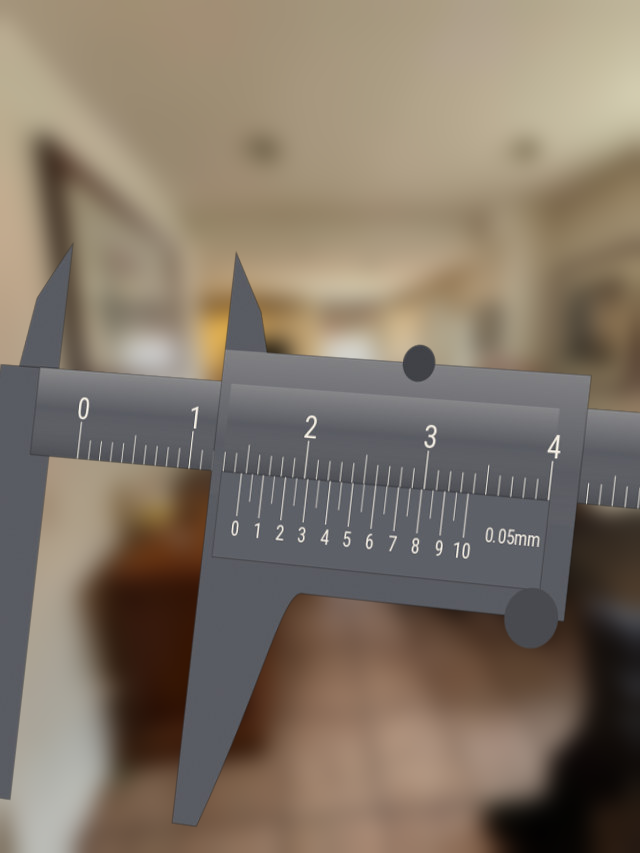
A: mm 14.6
